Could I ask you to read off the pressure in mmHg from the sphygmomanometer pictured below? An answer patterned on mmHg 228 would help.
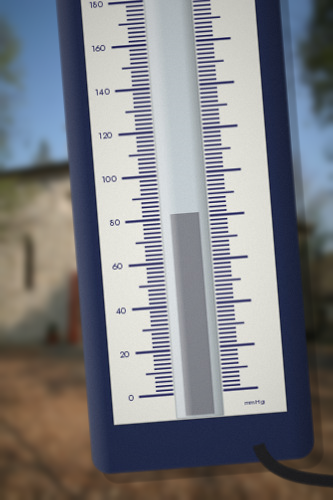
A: mmHg 82
